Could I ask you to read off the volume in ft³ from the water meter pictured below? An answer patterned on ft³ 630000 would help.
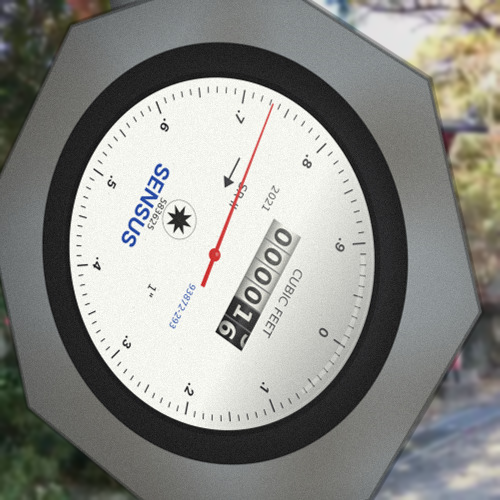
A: ft³ 15.73
